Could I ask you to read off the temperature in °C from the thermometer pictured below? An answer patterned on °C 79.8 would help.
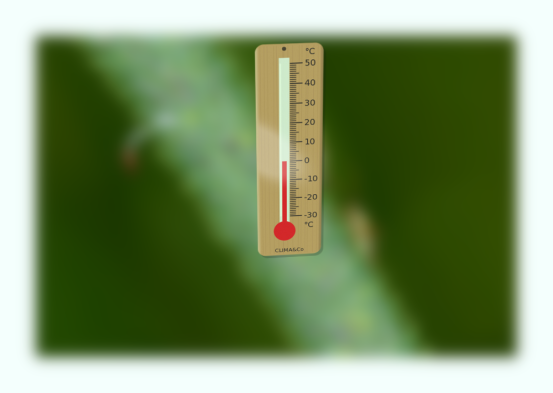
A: °C 0
